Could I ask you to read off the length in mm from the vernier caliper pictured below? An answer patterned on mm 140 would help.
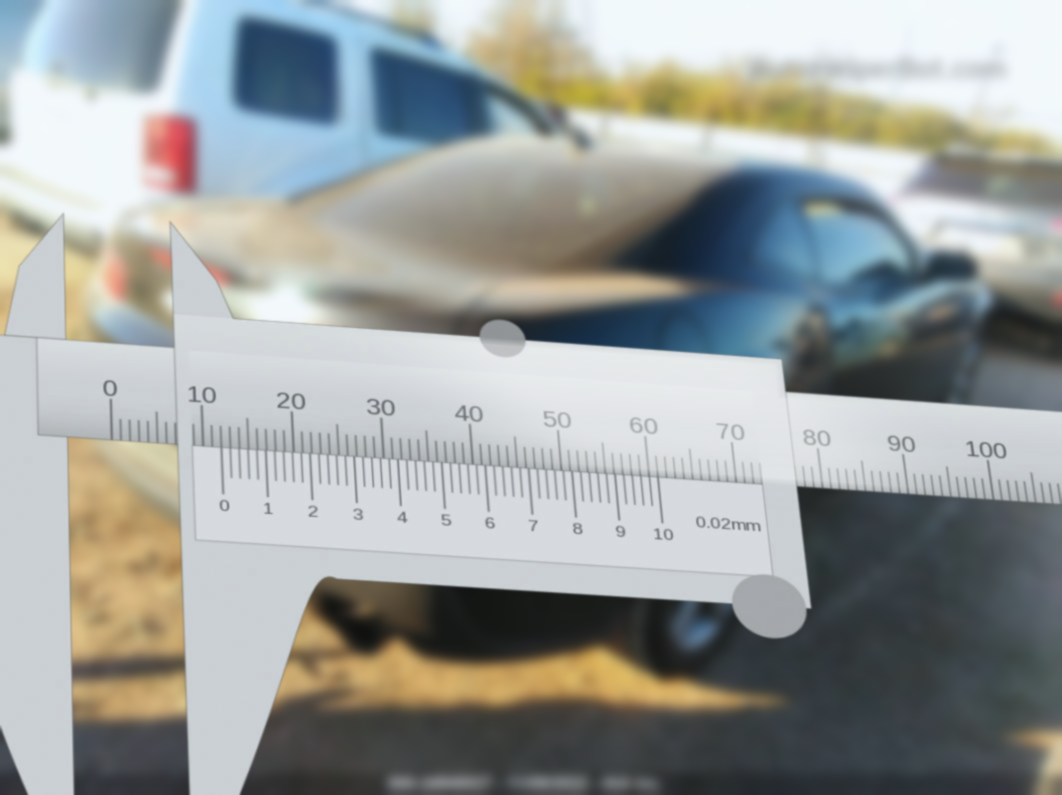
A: mm 12.0
